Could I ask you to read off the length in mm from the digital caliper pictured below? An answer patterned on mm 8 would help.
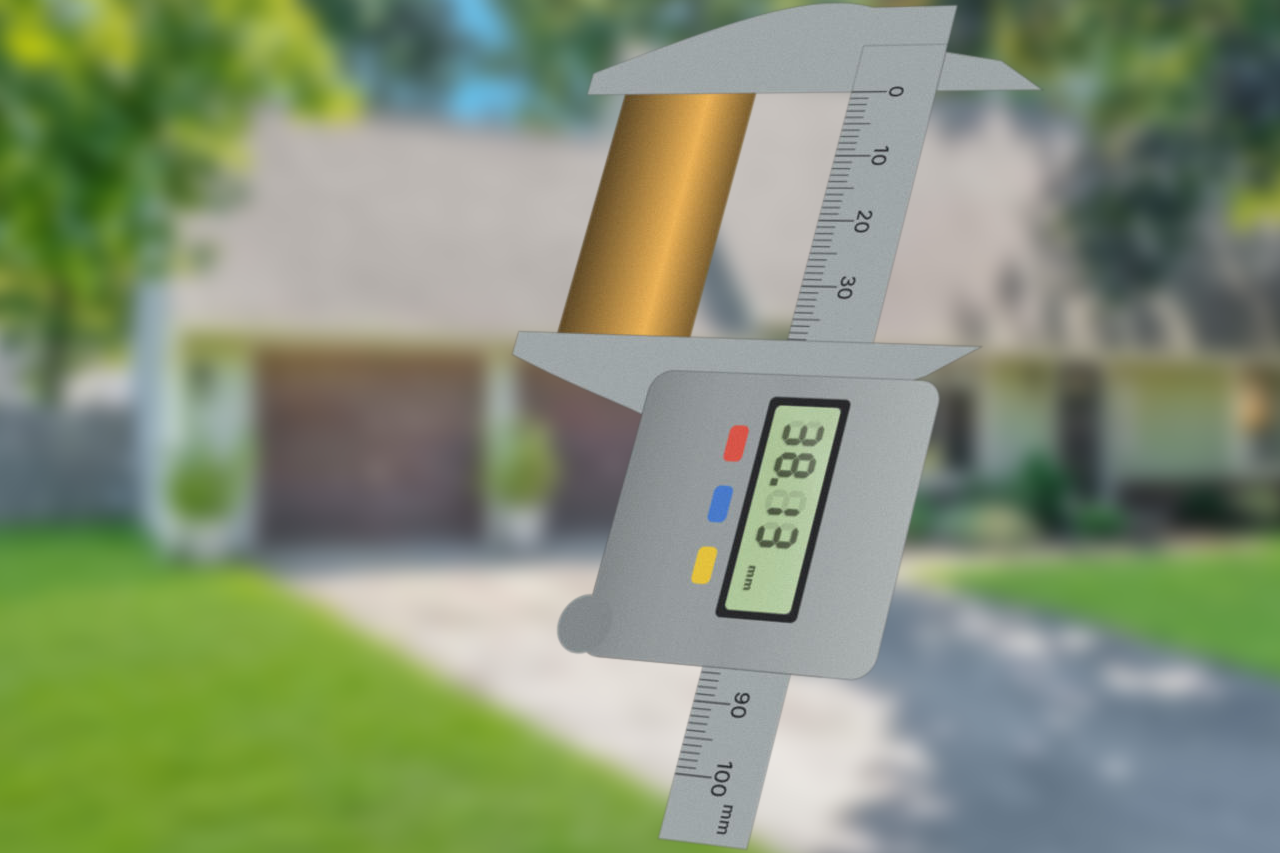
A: mm 38.13
